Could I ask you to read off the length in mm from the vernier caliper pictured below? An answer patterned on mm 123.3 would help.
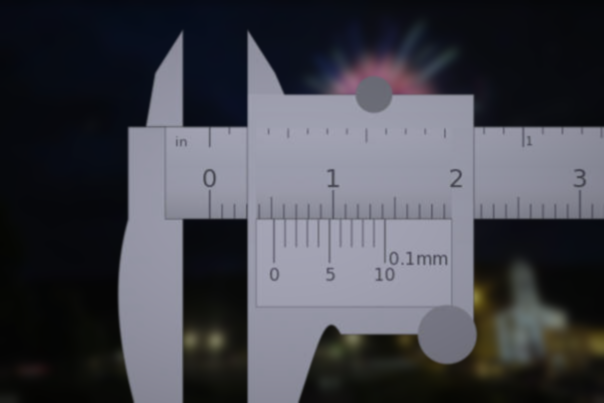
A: mm 5.2
